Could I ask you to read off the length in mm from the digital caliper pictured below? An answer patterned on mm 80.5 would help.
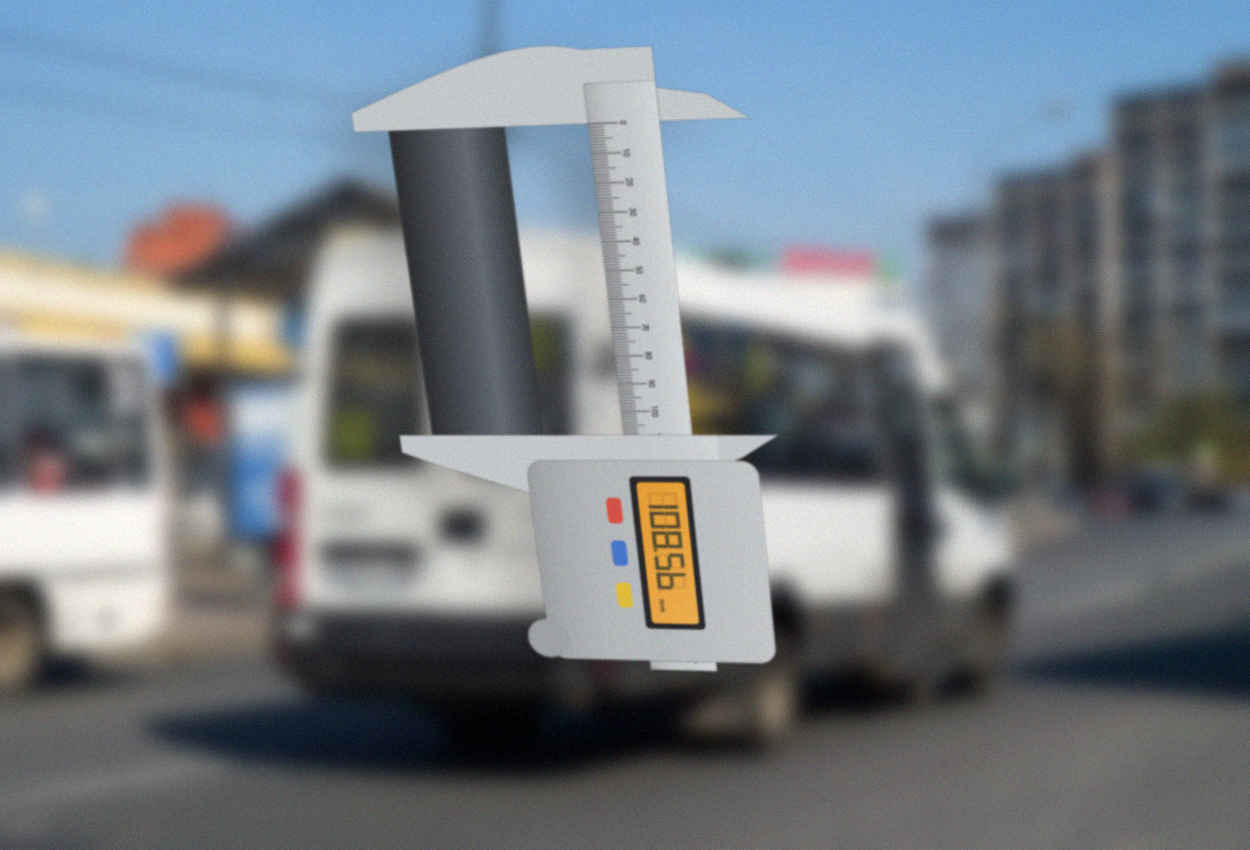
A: mm 108.56
